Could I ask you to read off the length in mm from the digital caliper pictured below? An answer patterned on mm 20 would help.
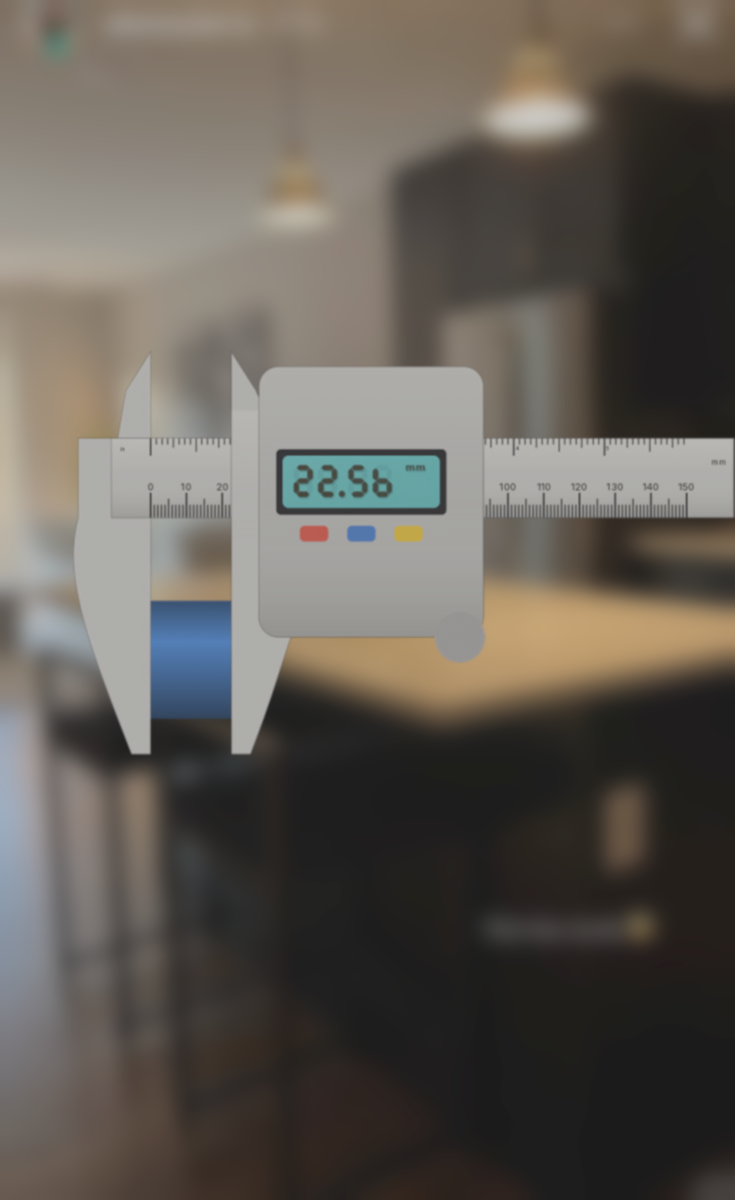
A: mm 22.56
